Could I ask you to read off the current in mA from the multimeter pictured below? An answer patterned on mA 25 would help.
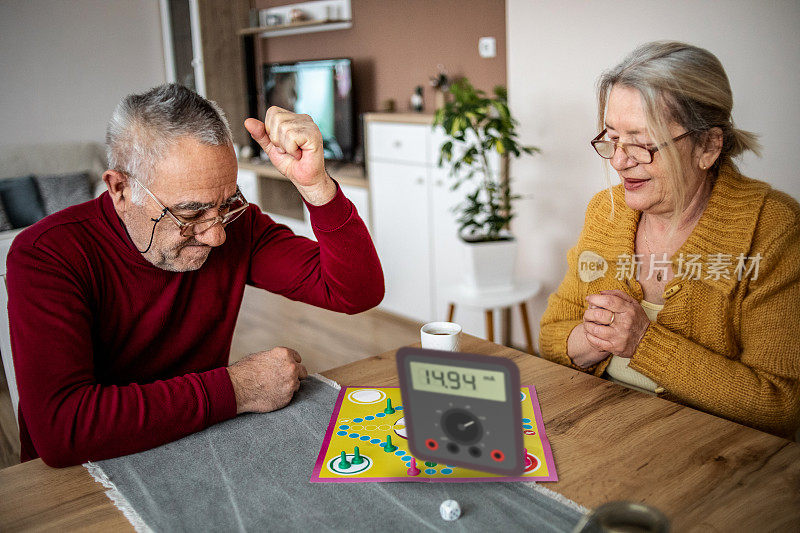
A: mA 14.94
